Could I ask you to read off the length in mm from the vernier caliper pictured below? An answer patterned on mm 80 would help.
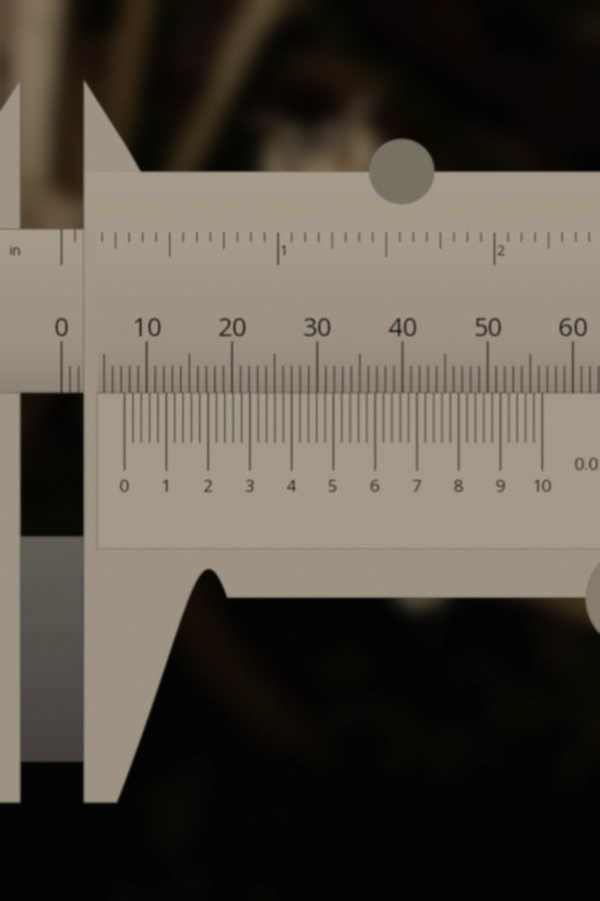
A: mm 7.4
